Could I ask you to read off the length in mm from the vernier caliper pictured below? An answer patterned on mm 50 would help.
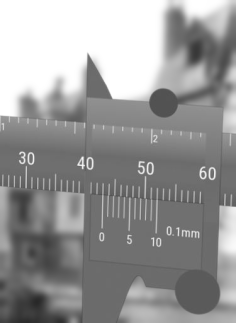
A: mm 43.0
